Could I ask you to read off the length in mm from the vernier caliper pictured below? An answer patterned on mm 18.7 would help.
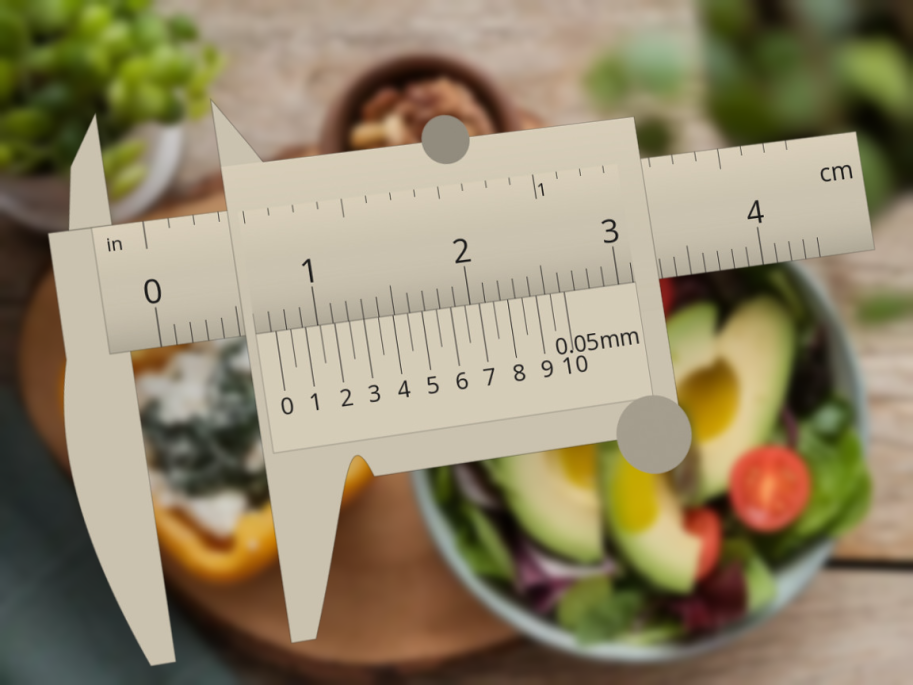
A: mm 7.3
